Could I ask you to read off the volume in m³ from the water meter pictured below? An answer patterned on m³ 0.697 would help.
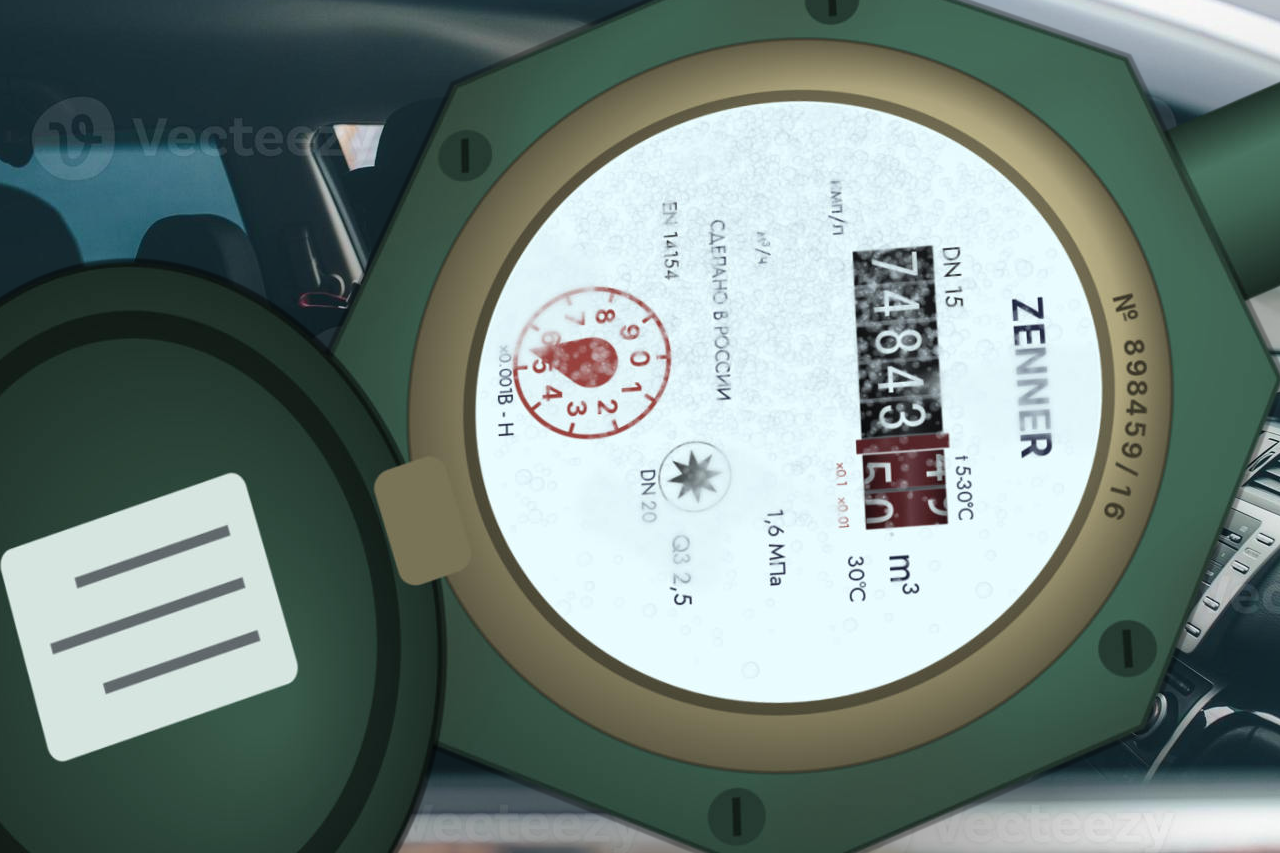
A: m³ 74843.495
